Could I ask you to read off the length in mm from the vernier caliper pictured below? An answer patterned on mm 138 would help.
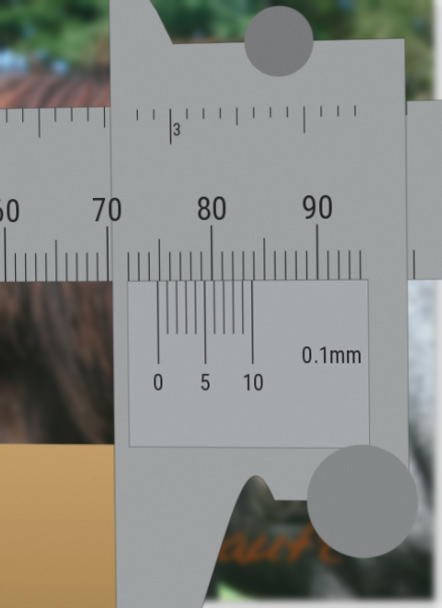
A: mm 74.8
